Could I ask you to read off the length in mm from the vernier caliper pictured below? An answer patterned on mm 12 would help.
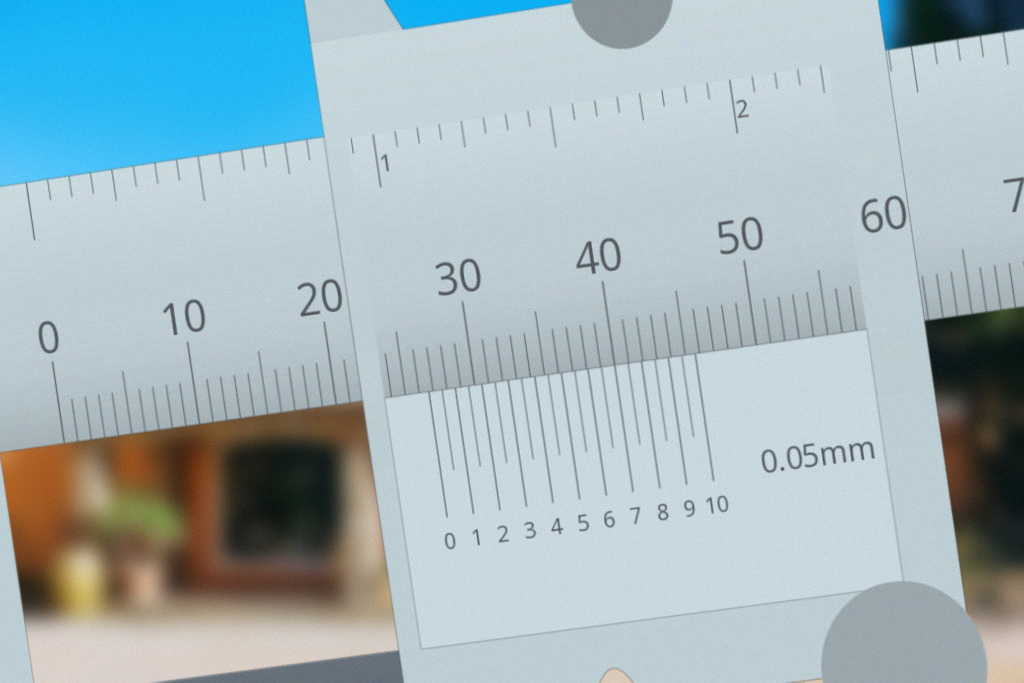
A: mm 26.7
